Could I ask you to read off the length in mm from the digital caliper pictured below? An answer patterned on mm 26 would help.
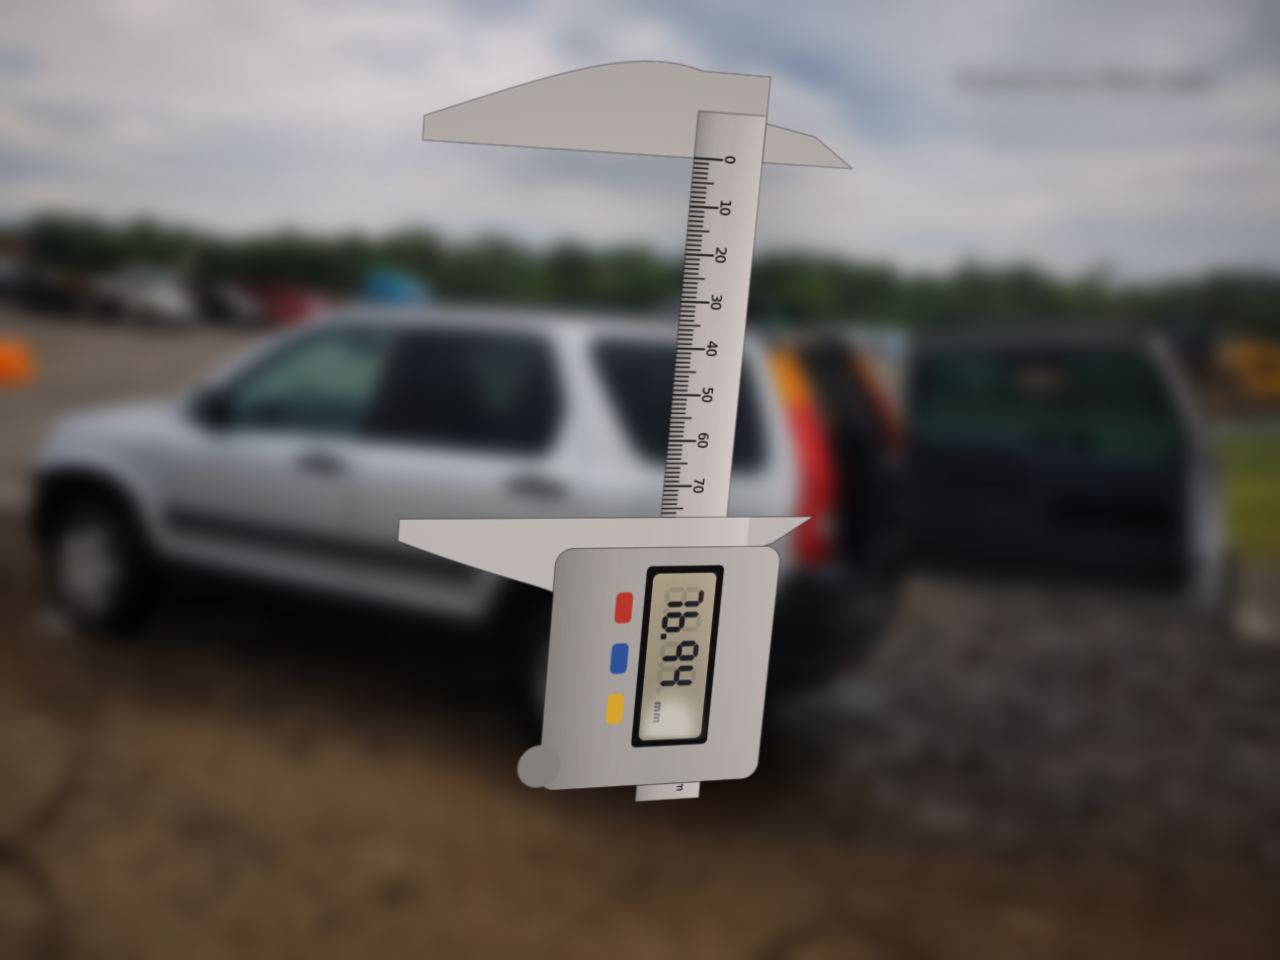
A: mm 76.94
